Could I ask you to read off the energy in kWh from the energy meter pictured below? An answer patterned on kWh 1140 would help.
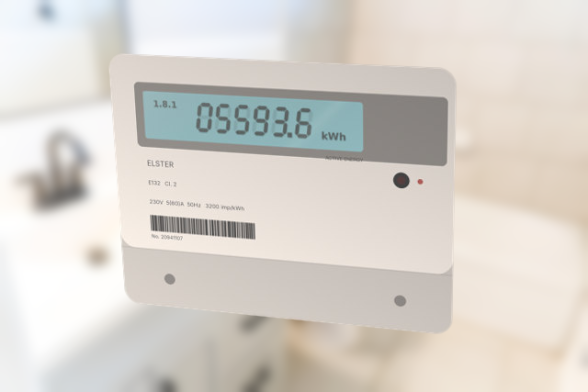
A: kWh 5593.6
